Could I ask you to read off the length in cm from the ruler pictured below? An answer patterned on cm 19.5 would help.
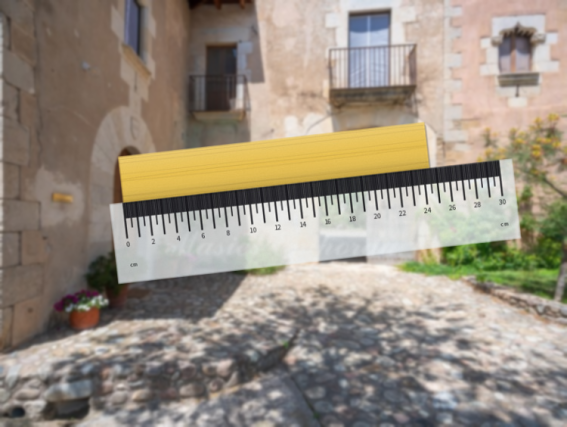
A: cm 24.5
